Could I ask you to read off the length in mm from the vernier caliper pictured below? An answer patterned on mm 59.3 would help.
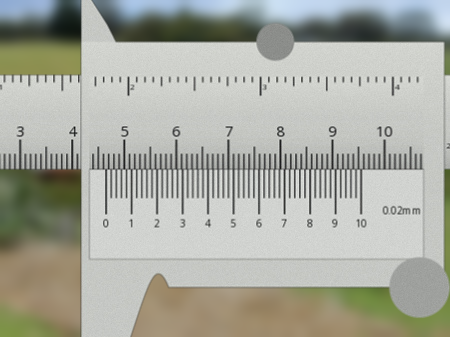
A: mm 46.5
